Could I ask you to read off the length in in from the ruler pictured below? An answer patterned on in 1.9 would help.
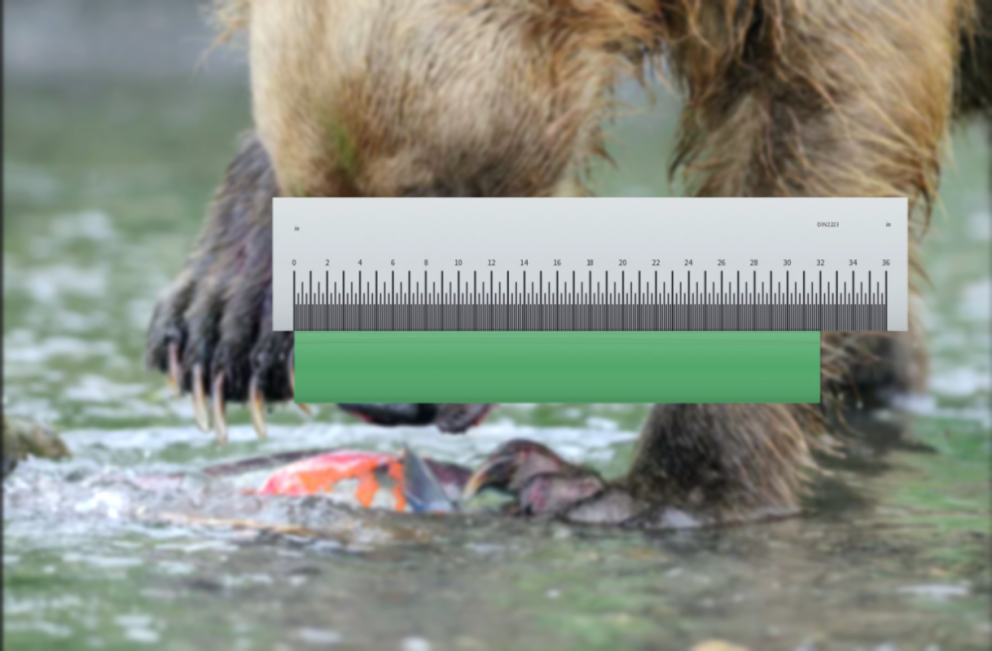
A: in 32
